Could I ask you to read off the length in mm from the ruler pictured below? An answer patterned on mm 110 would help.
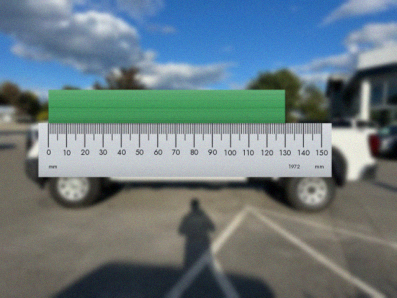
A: mm 130
